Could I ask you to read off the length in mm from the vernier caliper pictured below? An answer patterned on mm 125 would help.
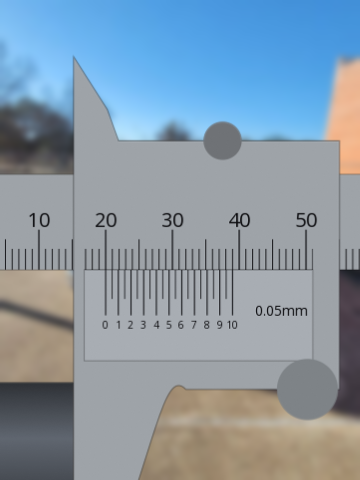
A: mm 20.0
